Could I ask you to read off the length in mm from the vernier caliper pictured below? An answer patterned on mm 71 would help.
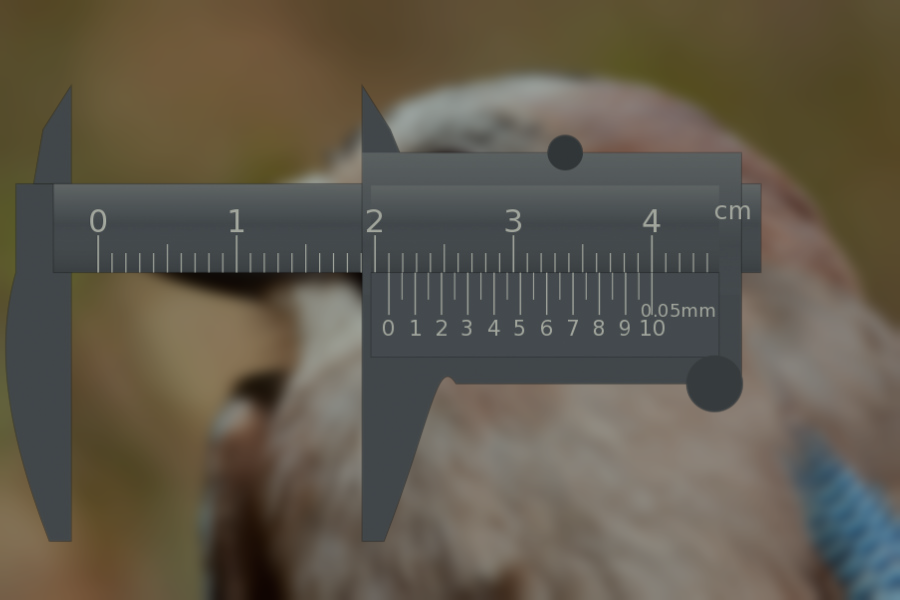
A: mm 21.0
